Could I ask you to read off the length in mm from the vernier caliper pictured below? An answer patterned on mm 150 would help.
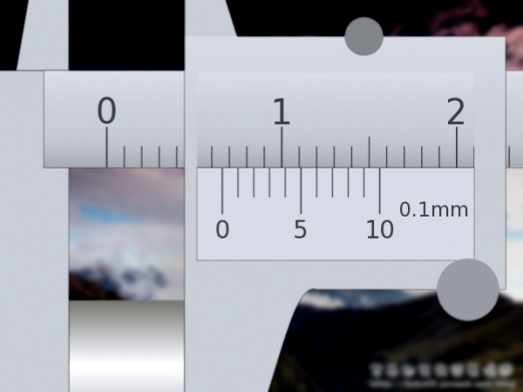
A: mm 6.6
